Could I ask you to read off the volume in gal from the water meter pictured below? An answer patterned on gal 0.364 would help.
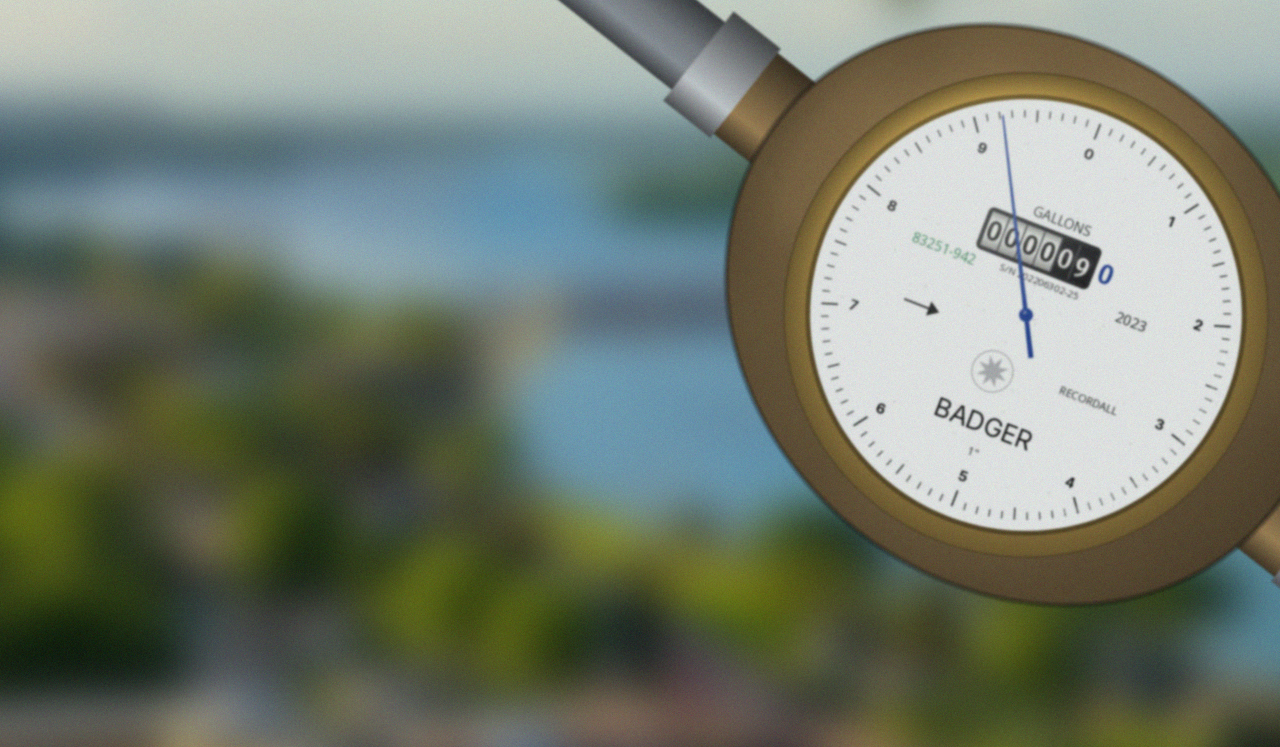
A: gal 89.2
